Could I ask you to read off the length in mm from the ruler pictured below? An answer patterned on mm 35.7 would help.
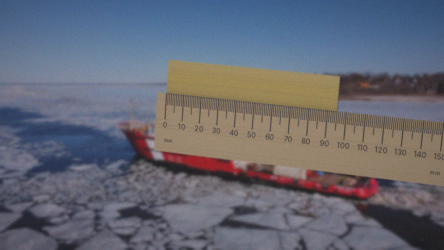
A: mm 95
